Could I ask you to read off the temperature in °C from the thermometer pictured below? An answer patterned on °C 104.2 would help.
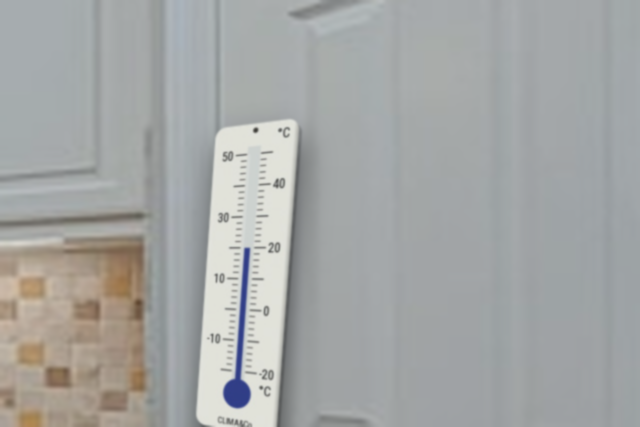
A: °C 20
